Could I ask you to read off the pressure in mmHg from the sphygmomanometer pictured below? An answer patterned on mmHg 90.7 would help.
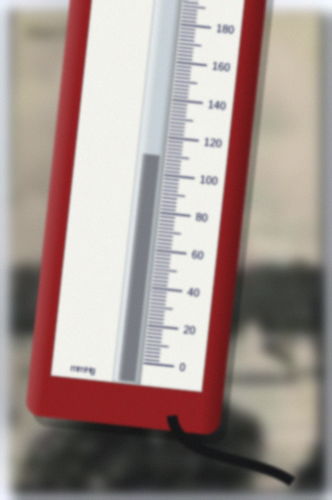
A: mmHg 110
